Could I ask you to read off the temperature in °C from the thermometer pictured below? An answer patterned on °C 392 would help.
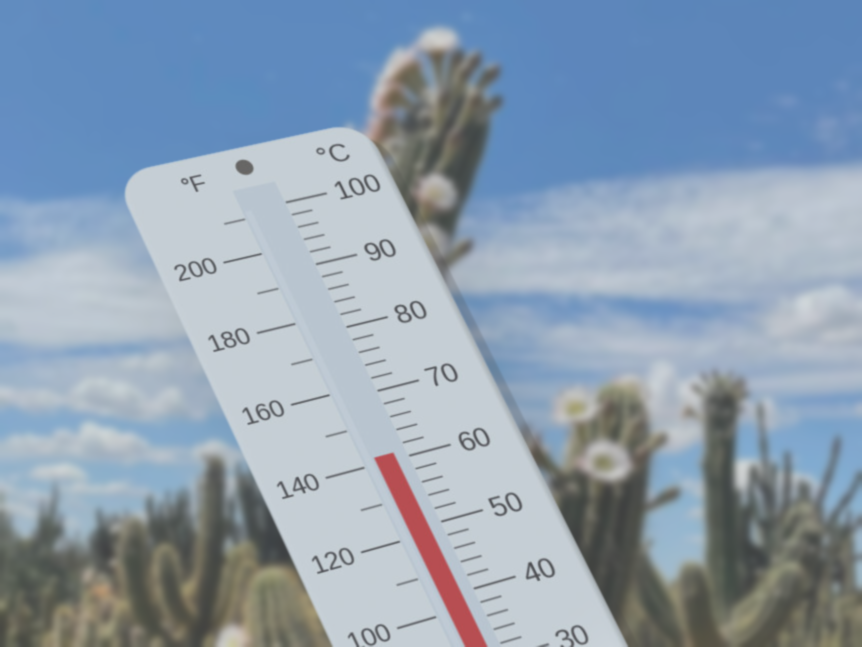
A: °C 61
